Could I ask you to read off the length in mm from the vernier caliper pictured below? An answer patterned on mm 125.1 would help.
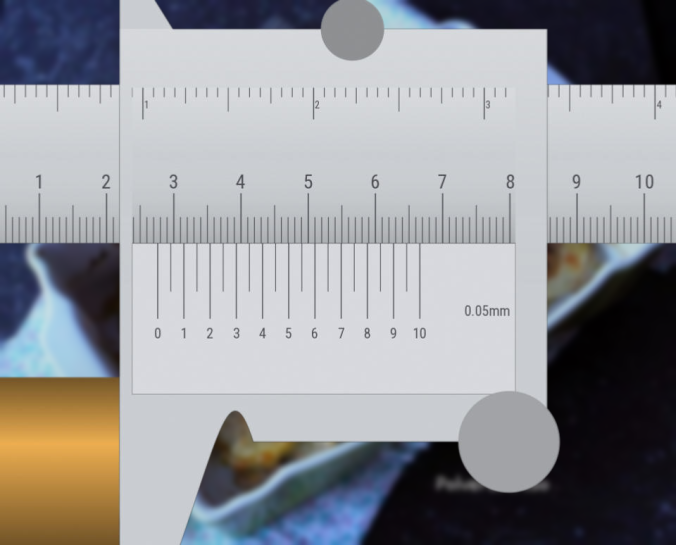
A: mm 27.6
